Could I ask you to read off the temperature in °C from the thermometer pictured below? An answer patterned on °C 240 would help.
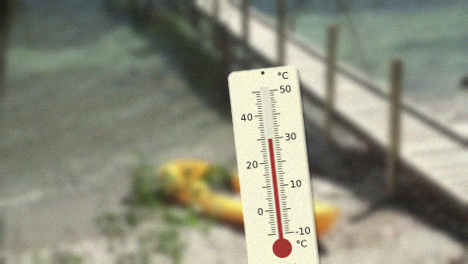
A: °C 30
